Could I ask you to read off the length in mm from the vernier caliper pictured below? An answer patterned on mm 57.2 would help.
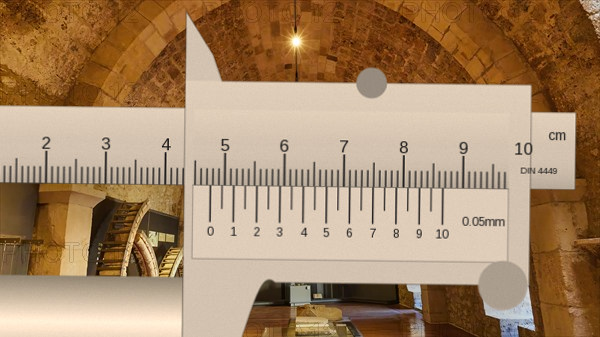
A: mm 47.6
